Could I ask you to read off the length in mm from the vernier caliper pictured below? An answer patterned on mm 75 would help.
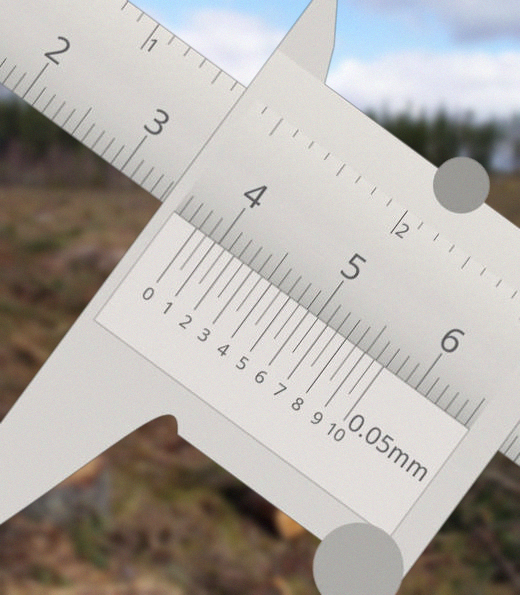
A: mm 37.8
